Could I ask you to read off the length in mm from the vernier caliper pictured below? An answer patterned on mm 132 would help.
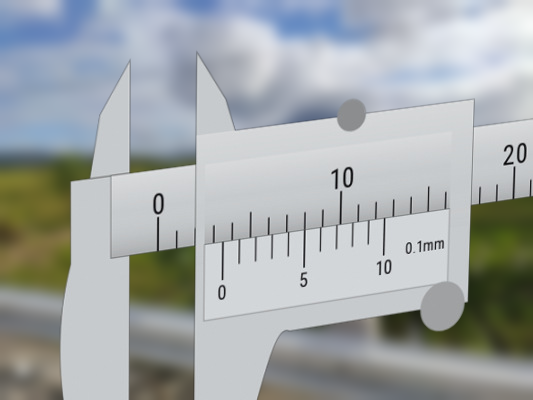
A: mm 3.5
